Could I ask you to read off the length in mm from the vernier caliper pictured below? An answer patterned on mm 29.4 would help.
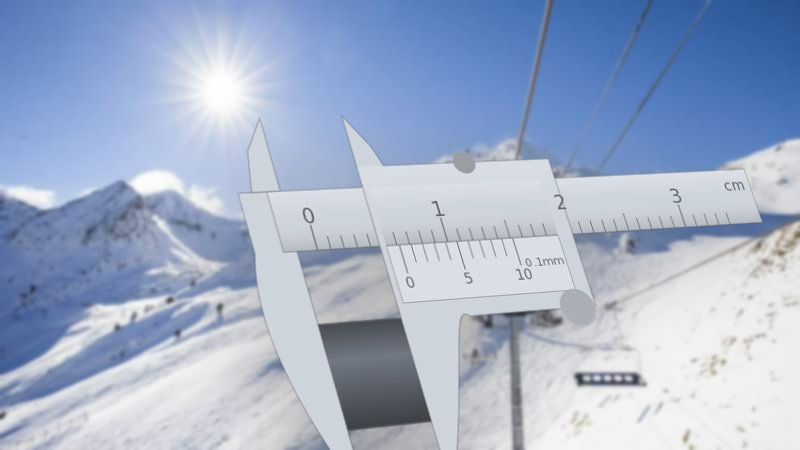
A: mm 6.2
